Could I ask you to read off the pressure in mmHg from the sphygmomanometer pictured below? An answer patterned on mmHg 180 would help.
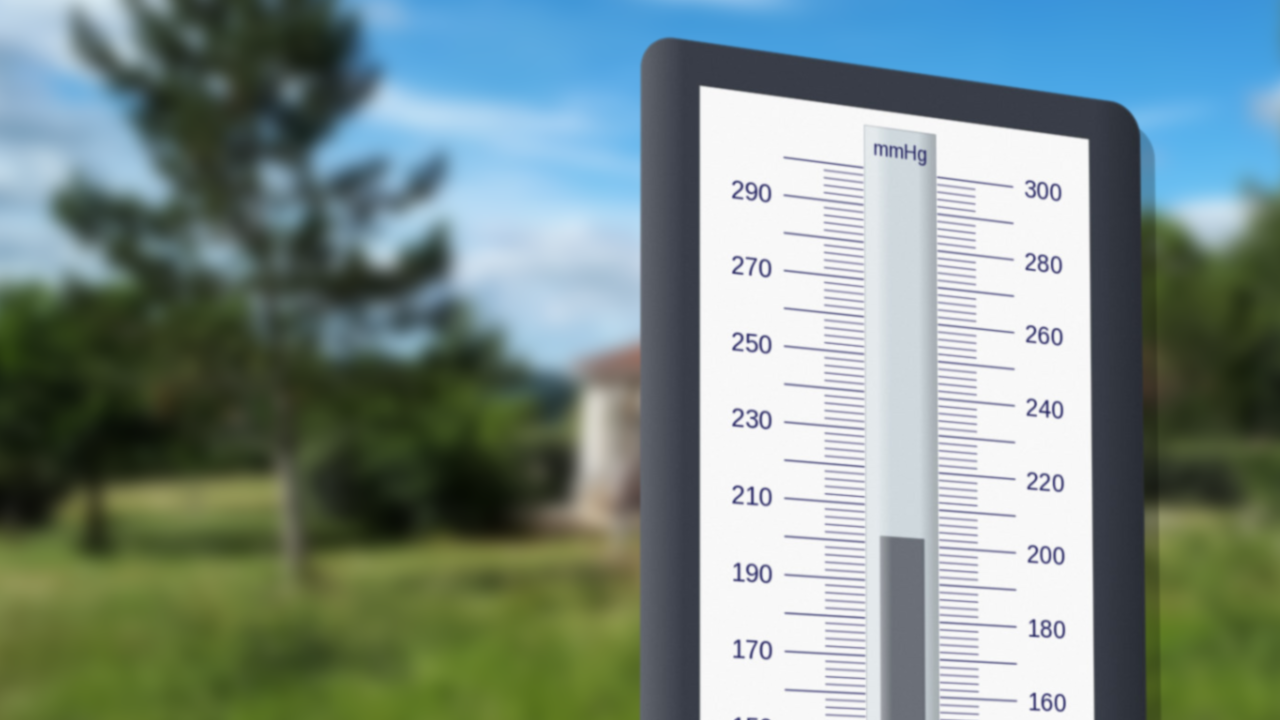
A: mmHg 202
